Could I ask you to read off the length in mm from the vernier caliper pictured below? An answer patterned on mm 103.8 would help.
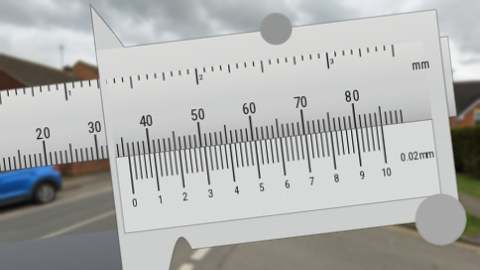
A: mm 36.0
